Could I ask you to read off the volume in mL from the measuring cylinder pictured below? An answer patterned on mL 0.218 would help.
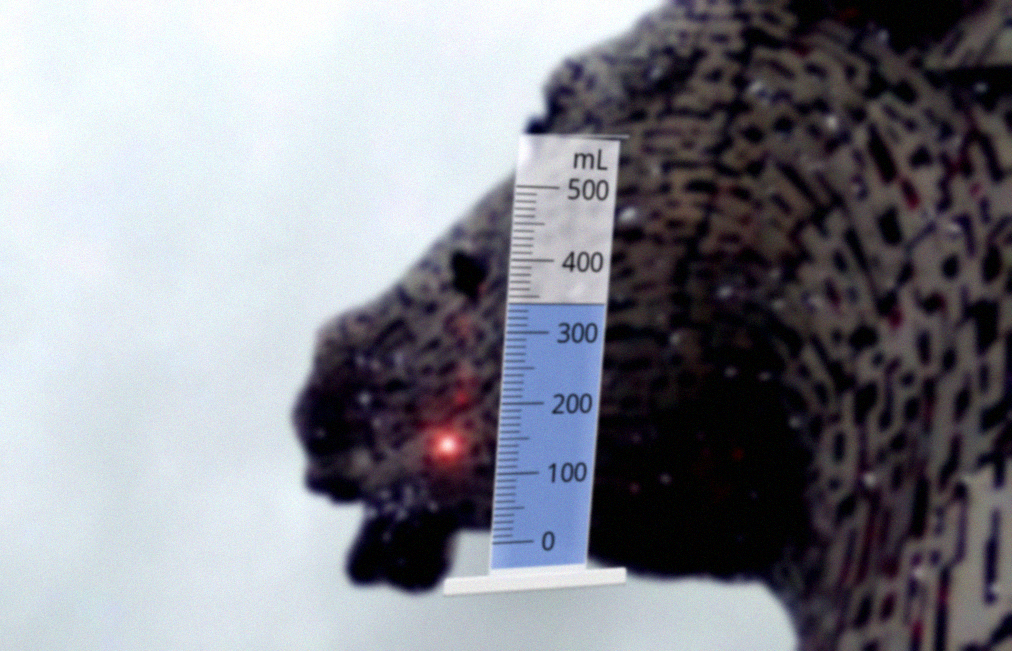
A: mL 340
